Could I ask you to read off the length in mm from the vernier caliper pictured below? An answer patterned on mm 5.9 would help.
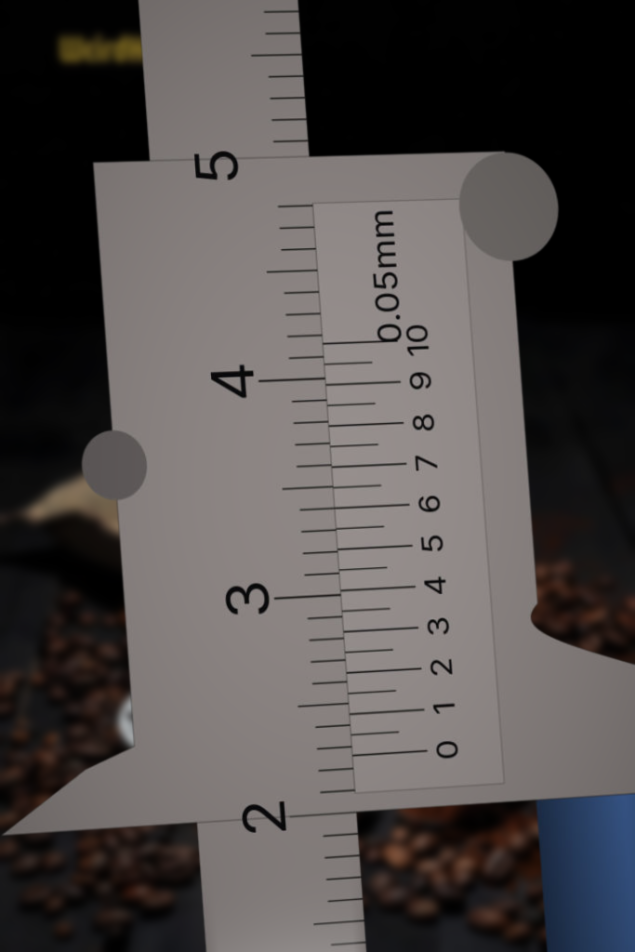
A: mm 22.6
